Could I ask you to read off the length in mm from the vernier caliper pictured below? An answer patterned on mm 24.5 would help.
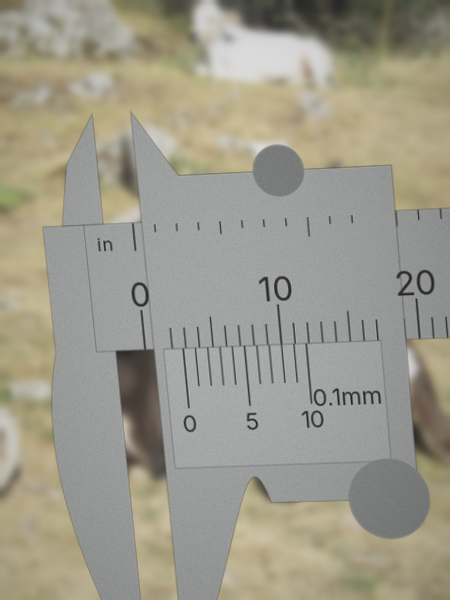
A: mm 2.8
